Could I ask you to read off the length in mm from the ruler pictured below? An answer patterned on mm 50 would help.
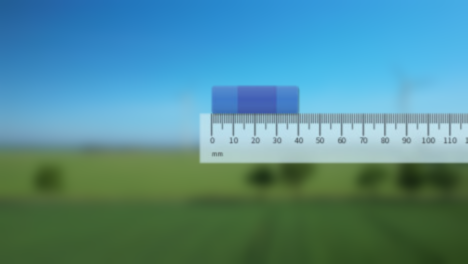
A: mm 40
